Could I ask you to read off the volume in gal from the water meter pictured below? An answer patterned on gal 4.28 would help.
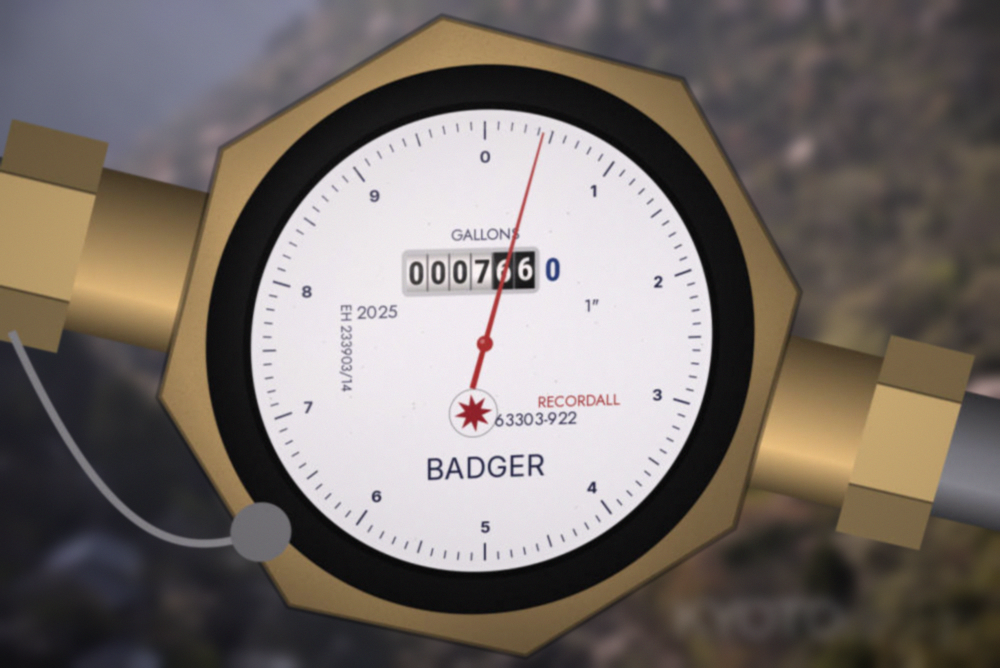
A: gal 7660.4
